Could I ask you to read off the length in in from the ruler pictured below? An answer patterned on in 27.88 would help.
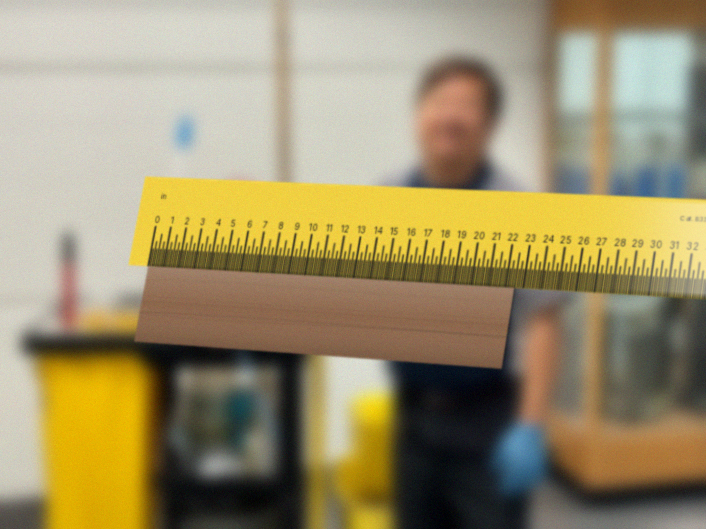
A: in 22.5
